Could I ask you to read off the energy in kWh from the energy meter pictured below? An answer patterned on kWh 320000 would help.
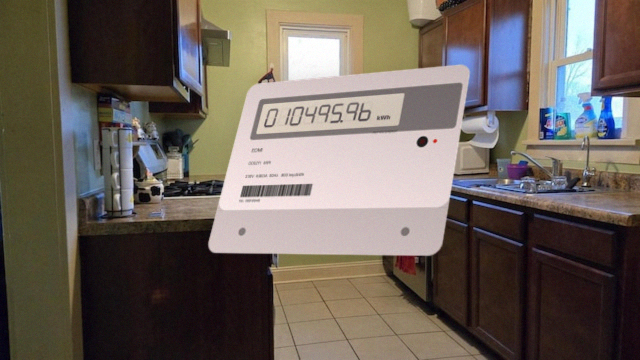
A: kWh 10495.96
